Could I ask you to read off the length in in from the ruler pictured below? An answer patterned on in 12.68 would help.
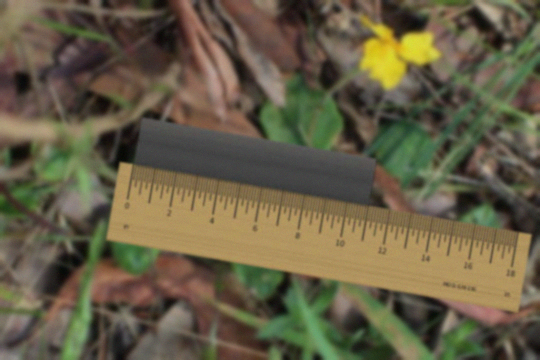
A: in 11
